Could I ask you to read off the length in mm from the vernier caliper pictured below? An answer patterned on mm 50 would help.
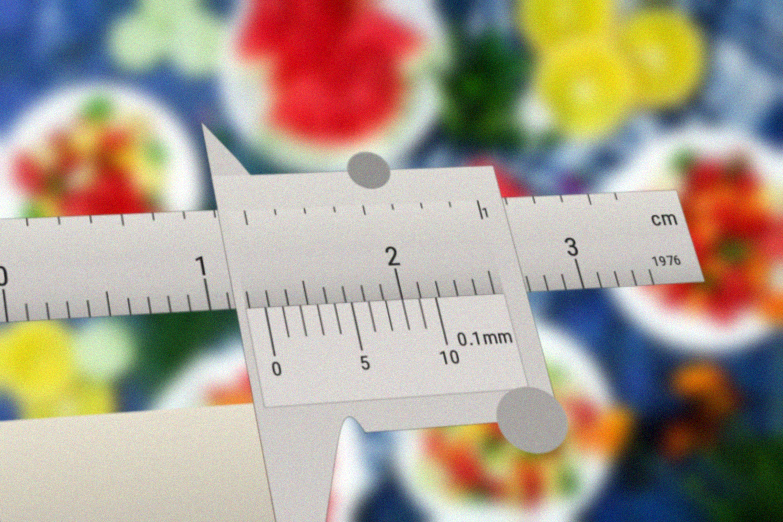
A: mm 12.8
